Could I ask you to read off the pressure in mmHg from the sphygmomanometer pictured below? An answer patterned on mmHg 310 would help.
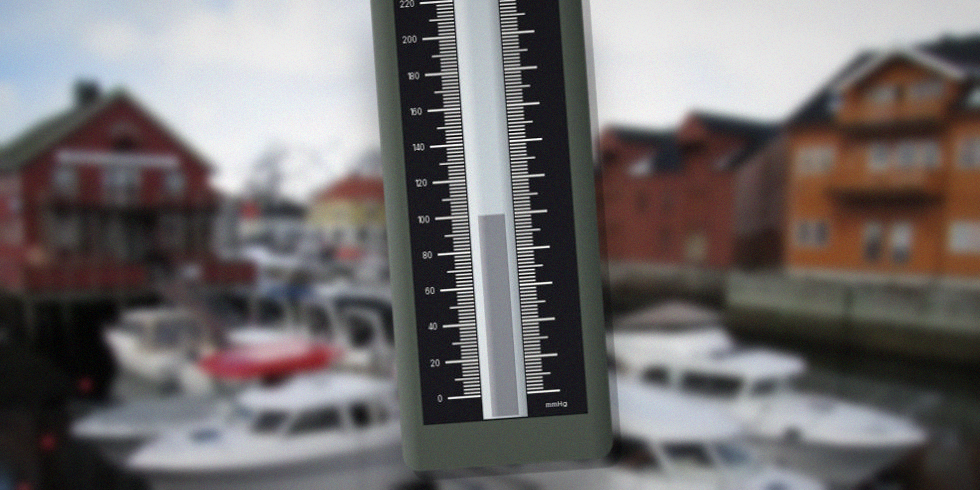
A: mmHg 100
